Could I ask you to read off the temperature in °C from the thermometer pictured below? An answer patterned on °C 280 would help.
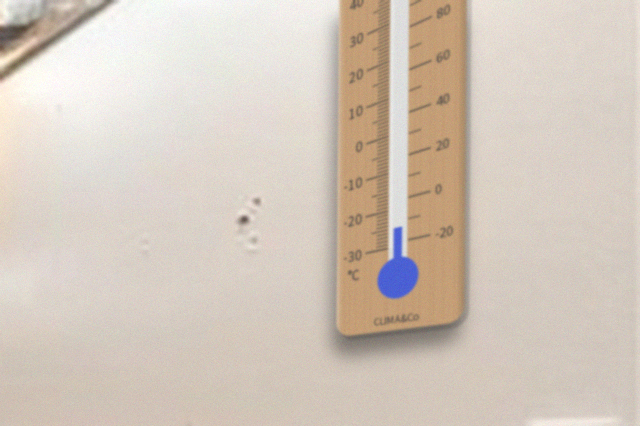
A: °C -25
